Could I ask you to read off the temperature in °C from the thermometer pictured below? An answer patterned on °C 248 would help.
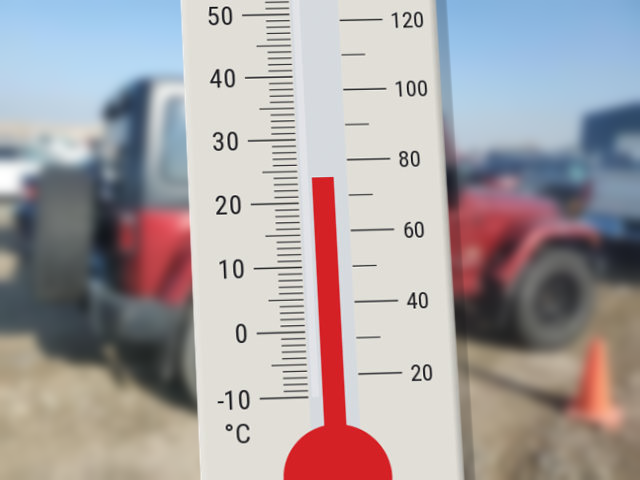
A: °C 24
